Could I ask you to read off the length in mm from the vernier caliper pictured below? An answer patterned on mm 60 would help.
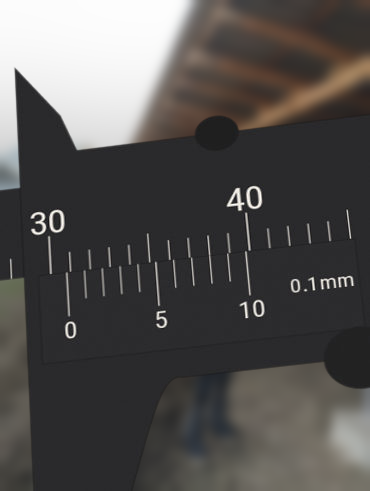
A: mm 30.8
